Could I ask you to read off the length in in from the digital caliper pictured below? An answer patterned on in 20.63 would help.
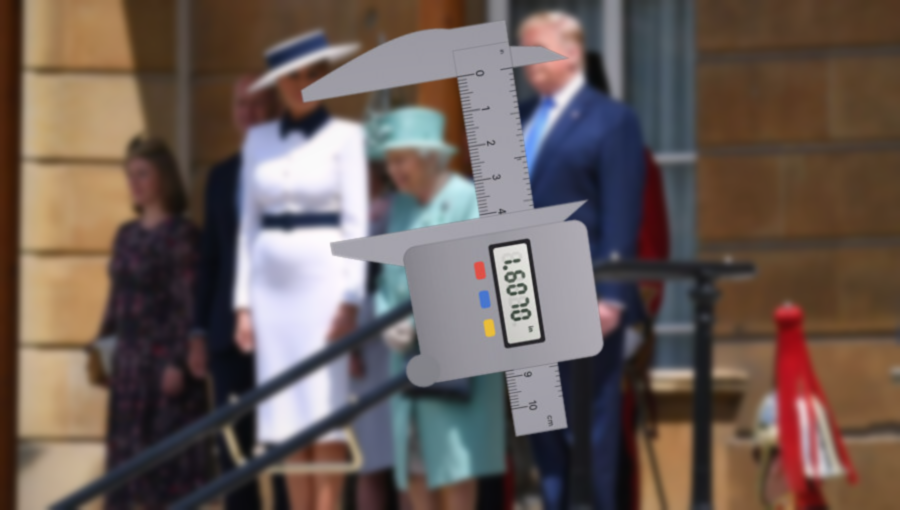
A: in 1.6070
